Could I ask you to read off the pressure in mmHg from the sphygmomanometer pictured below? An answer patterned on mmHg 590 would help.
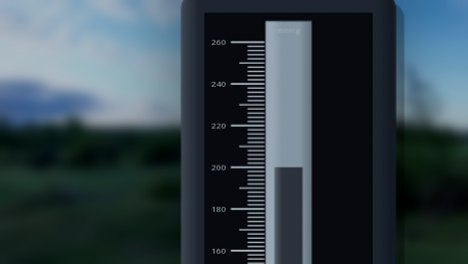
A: mmHg 200
